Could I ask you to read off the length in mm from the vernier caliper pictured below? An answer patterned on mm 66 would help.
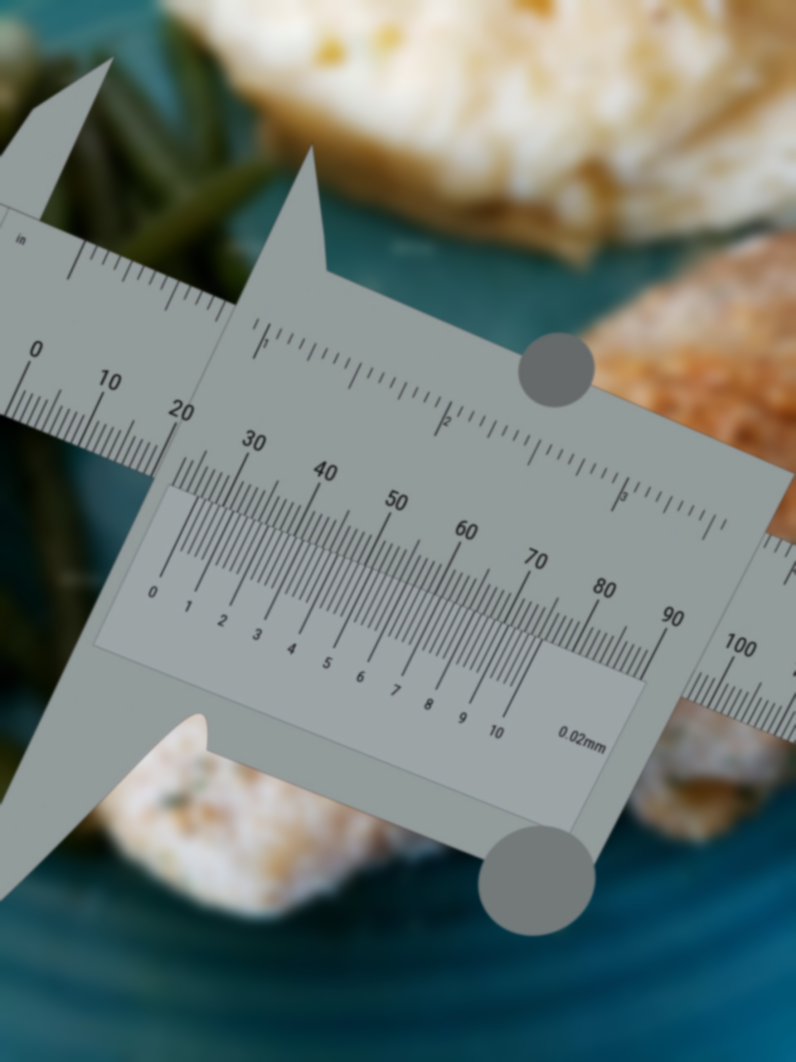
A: mm 26.6
